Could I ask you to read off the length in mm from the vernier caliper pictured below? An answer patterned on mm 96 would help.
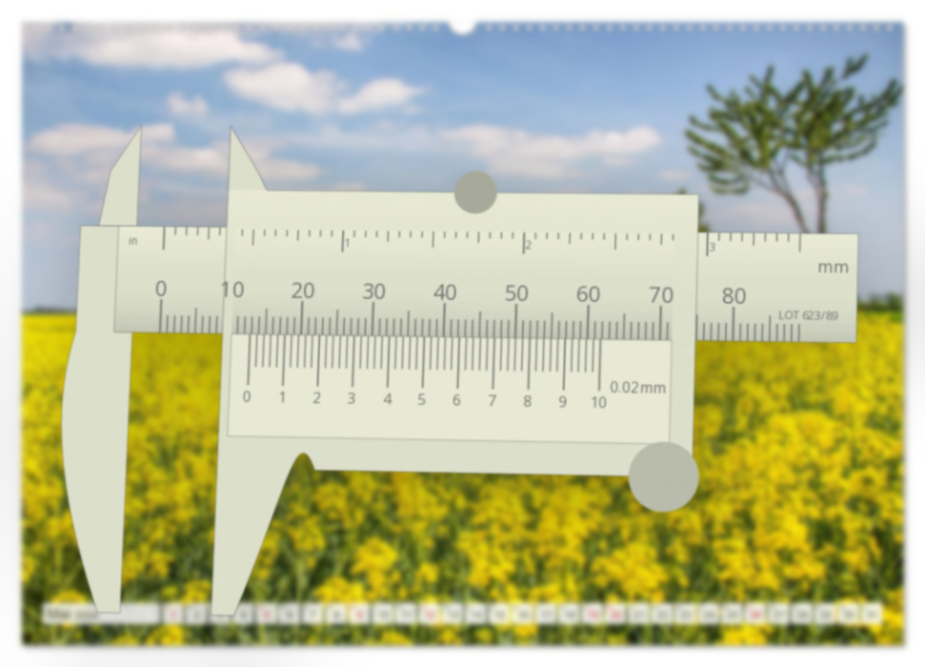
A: mm 12.8
